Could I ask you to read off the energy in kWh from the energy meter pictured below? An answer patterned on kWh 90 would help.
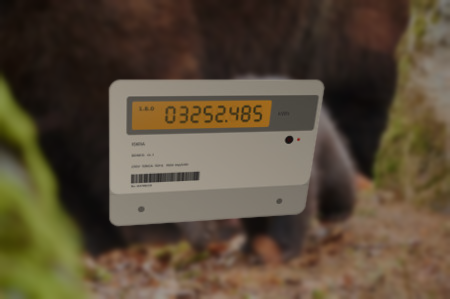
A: kWh 3252.485
